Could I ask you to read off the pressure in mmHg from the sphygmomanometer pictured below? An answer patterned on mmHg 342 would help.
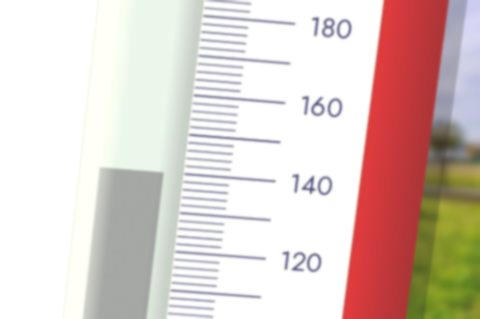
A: mmHg 140
